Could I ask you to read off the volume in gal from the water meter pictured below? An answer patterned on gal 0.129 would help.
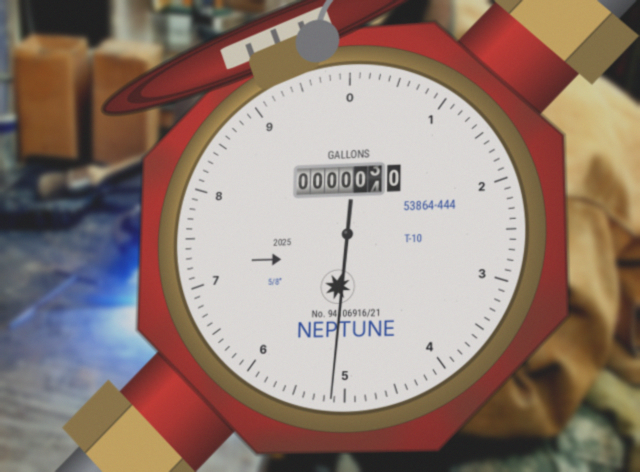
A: gal 35.1
